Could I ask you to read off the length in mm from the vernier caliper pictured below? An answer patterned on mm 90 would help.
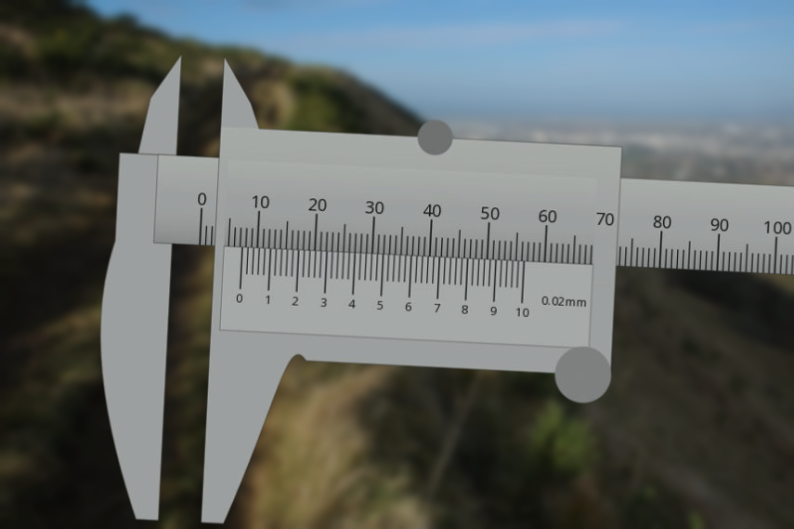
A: mm 7.4
